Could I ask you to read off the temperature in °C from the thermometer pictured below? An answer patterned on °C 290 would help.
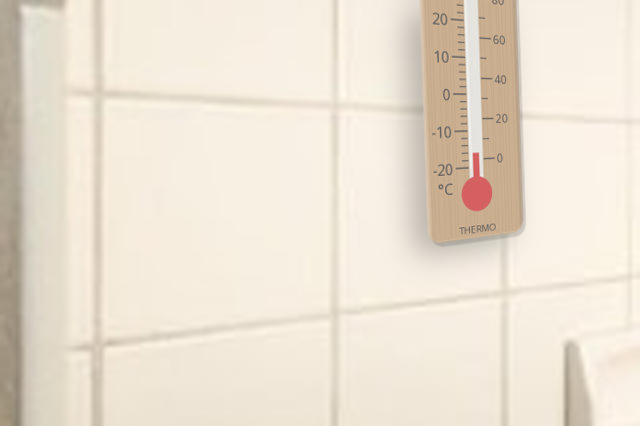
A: °C -16
